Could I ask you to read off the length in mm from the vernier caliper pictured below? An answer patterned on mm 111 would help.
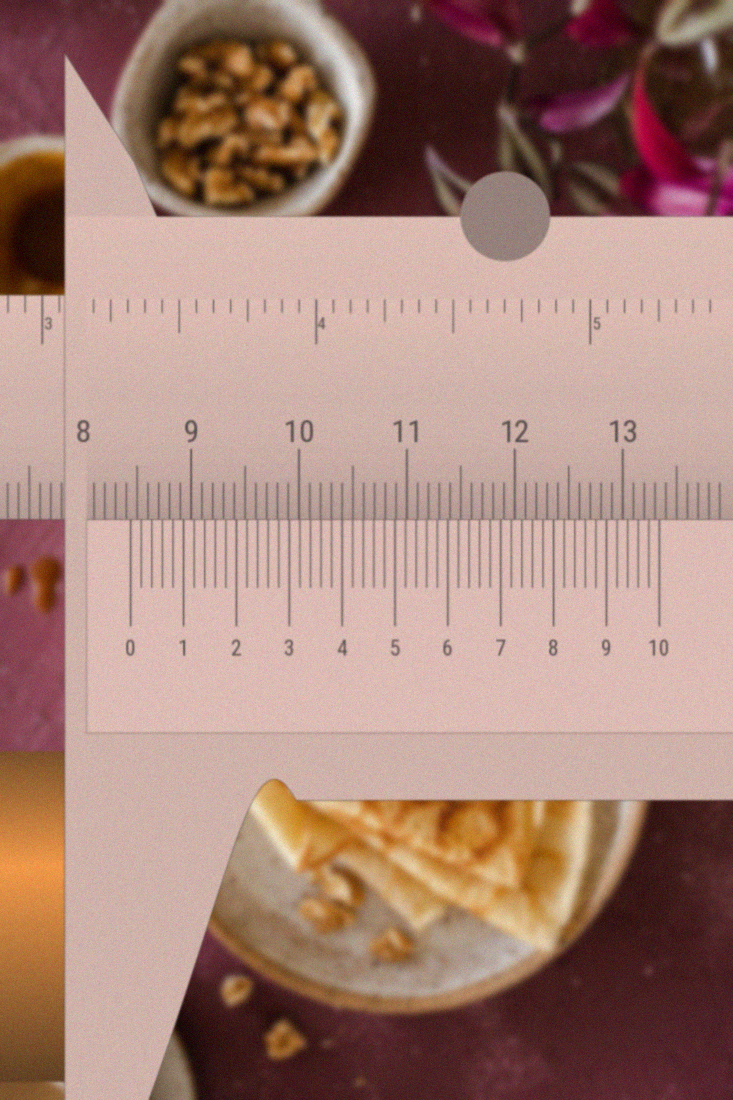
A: mm 84.4
